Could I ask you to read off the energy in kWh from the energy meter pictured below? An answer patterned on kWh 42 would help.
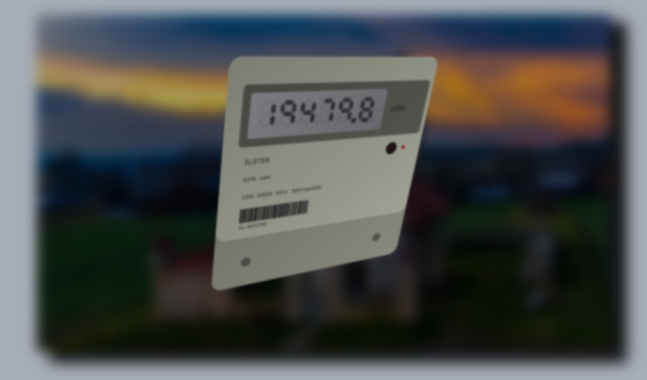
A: kWh 19479.8
